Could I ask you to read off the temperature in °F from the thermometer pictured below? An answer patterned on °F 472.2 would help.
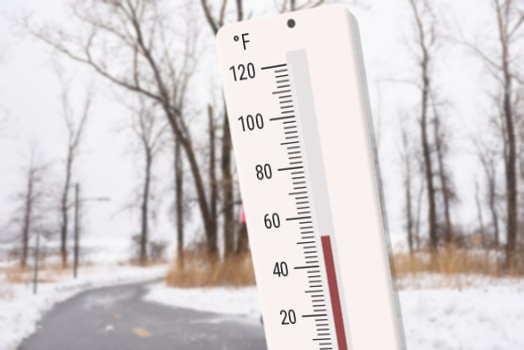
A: °F 52
